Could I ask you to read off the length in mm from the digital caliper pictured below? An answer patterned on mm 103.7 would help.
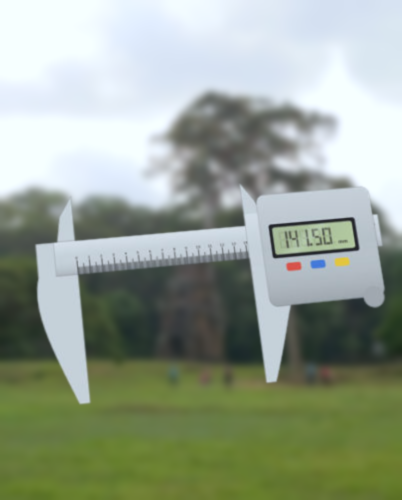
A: mm 141.50
